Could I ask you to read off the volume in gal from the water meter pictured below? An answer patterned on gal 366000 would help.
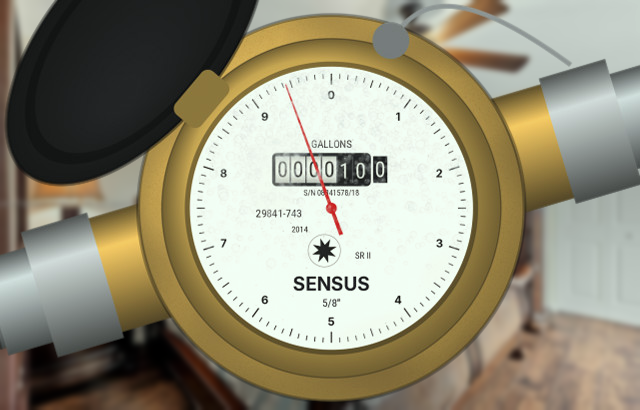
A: gal 99.4
